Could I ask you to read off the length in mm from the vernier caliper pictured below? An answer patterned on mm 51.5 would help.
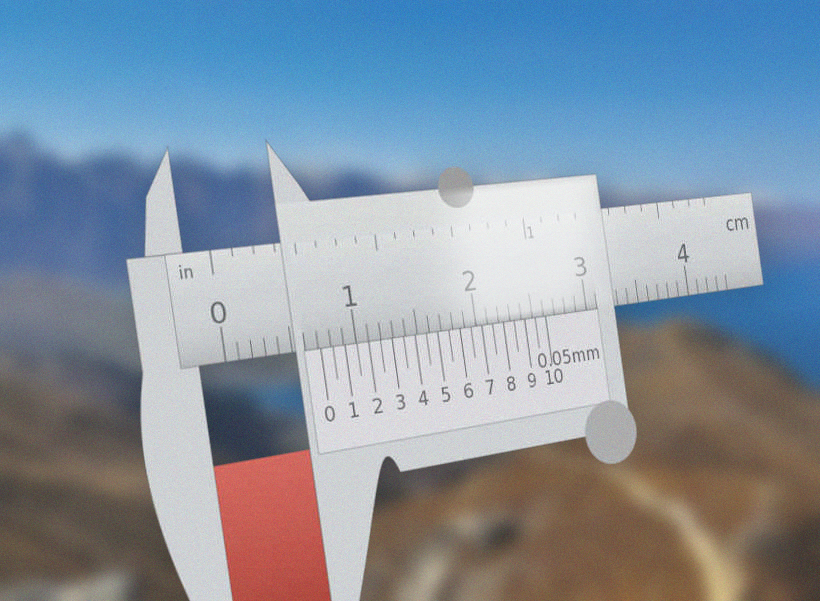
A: mm 7.2
